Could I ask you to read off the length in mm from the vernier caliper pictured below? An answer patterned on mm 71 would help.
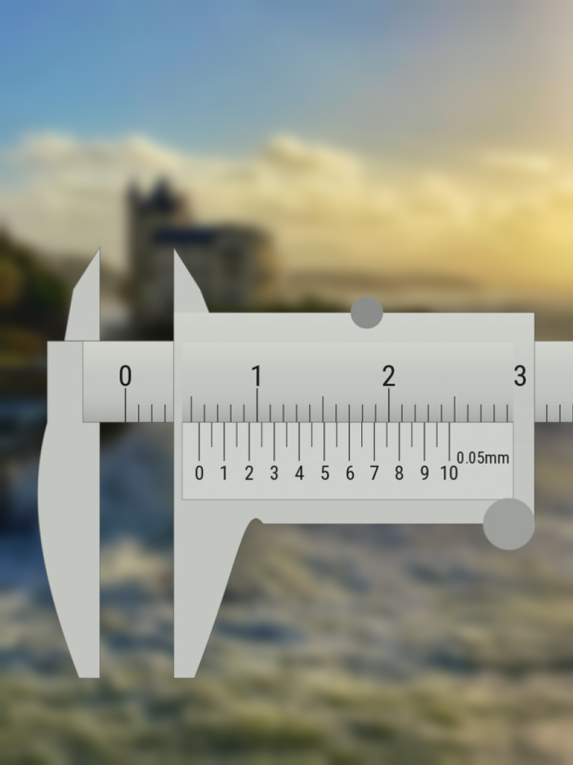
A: mm 5.6
